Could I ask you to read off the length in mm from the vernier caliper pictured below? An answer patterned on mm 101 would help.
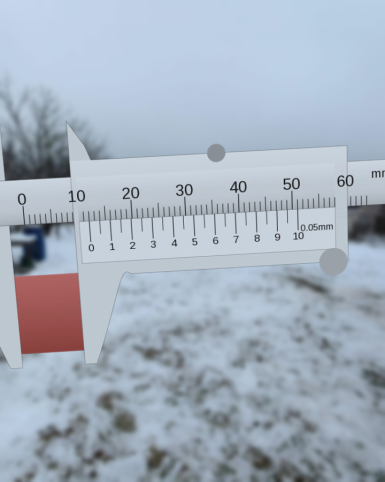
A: mm 12.0
